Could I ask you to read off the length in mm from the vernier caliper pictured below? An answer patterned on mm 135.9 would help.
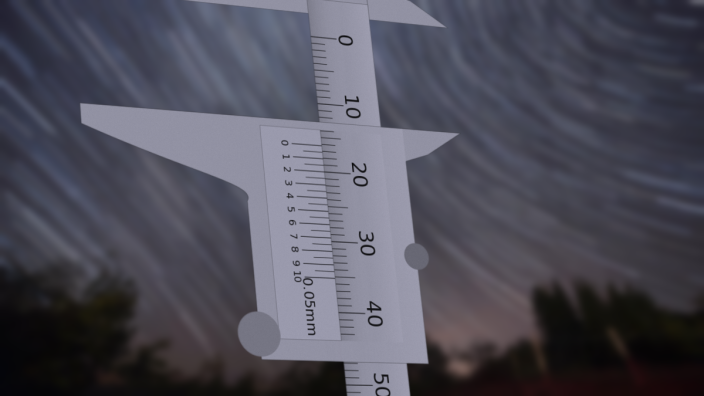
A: mm 16.2
